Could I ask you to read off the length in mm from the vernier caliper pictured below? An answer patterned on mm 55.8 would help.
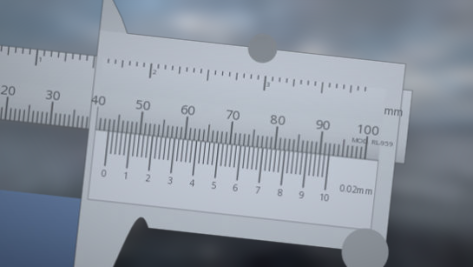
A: mm 43.0
